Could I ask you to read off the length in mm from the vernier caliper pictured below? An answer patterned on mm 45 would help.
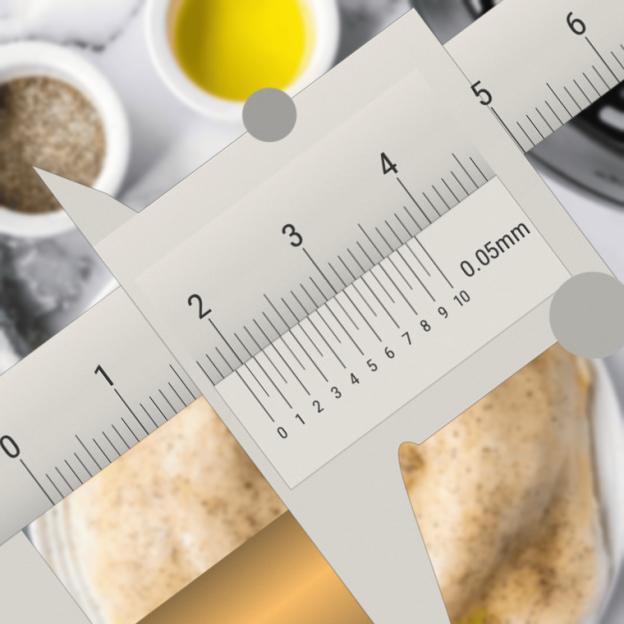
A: mm 19.2
